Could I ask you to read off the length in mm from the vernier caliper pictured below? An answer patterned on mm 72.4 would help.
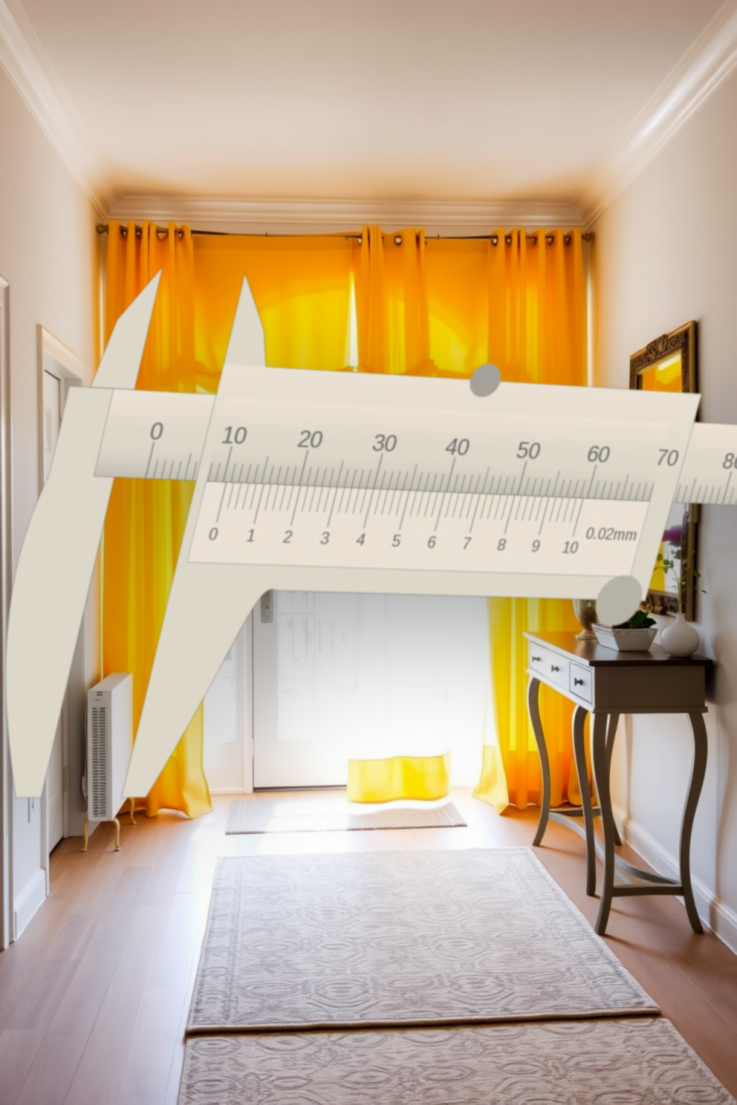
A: mm 10.4
